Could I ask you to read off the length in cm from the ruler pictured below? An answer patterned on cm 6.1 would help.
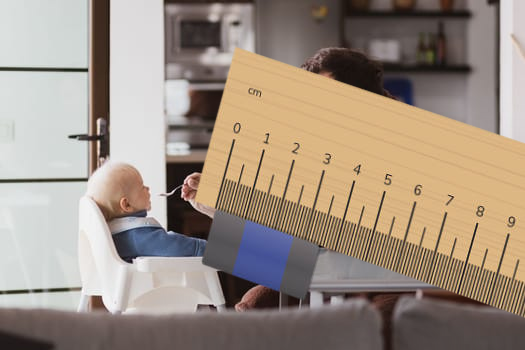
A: cm 3.5
